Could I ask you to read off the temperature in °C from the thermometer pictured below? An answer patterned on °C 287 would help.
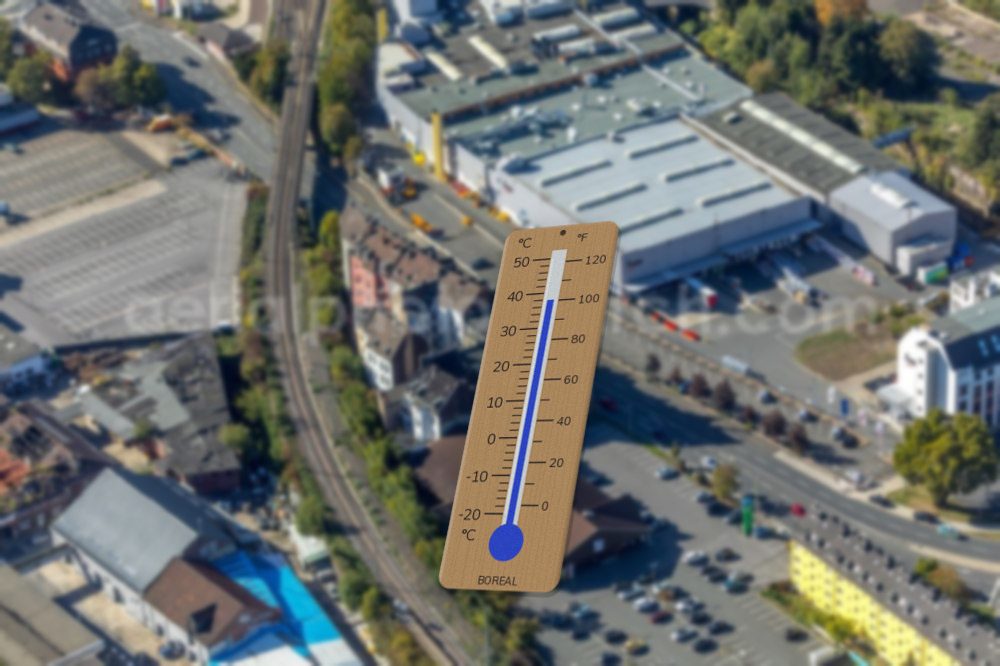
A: °C 38
